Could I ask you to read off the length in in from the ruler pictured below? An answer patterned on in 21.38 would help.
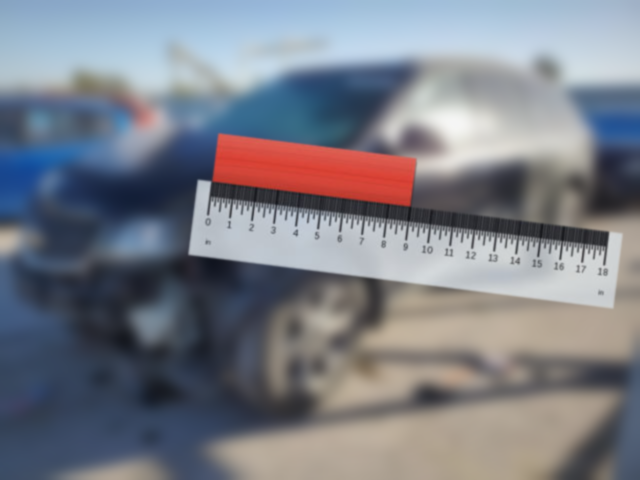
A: in 9
